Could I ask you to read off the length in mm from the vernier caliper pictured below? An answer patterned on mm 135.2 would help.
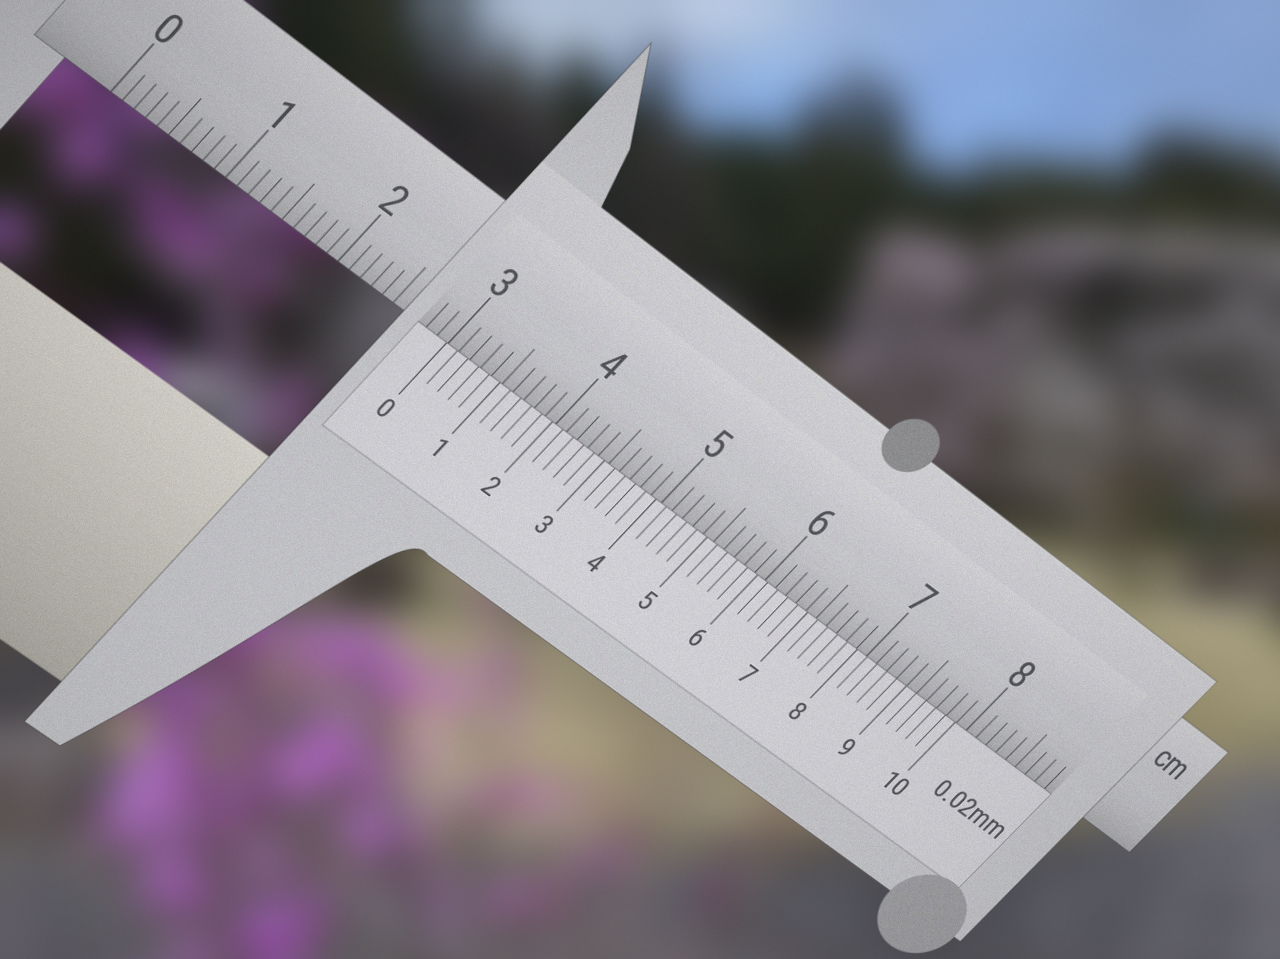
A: mm 29.9
